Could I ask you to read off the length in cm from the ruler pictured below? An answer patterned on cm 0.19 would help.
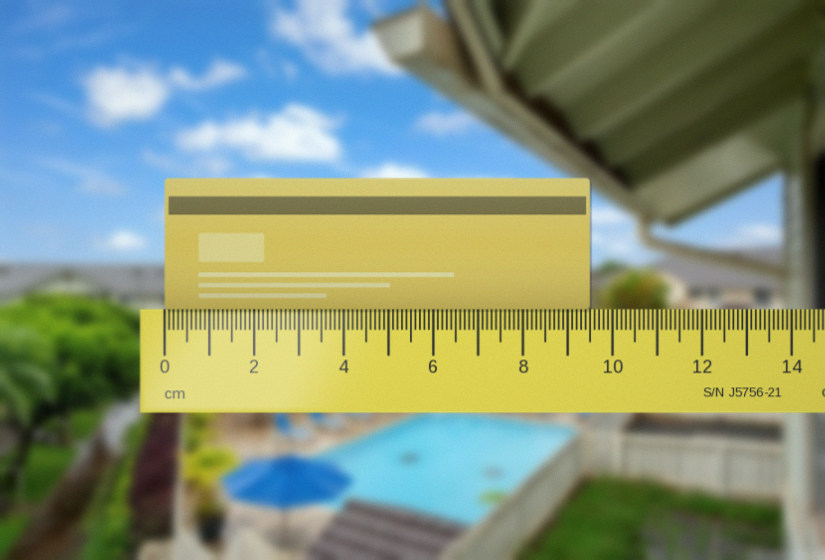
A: cm 9.5
